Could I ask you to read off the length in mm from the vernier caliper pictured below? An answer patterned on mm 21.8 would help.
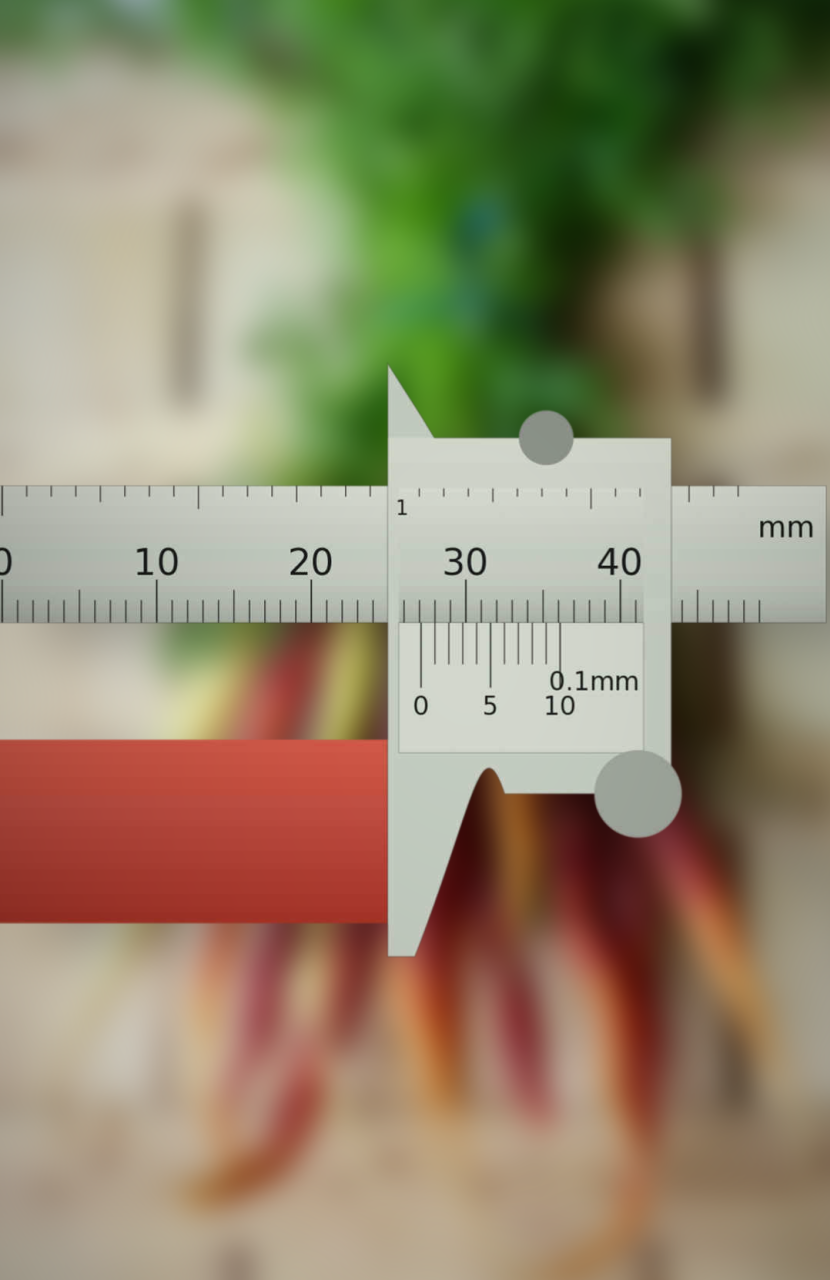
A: mm 27.1
